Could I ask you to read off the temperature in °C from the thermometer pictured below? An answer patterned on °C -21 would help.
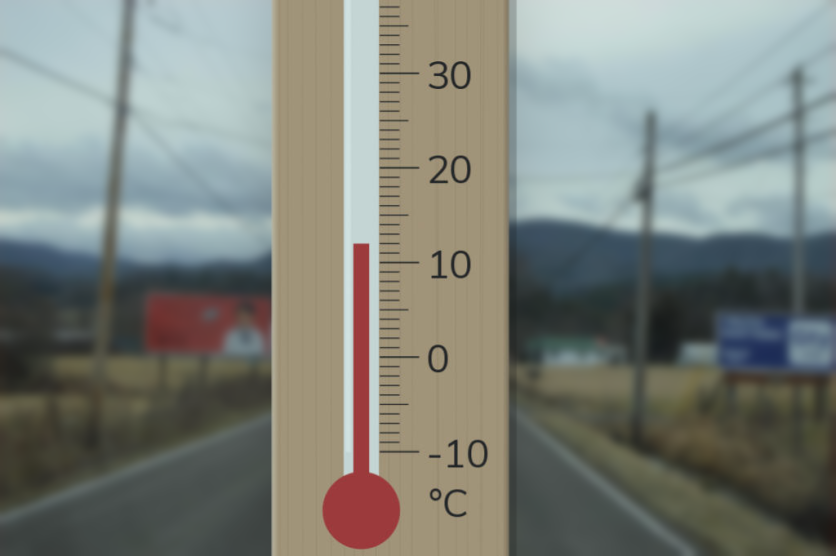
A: °C 12
